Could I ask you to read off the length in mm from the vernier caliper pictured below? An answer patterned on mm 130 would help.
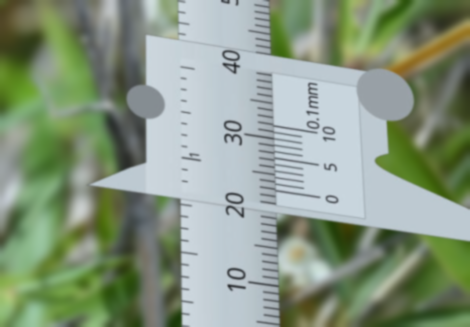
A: mm 22.8
